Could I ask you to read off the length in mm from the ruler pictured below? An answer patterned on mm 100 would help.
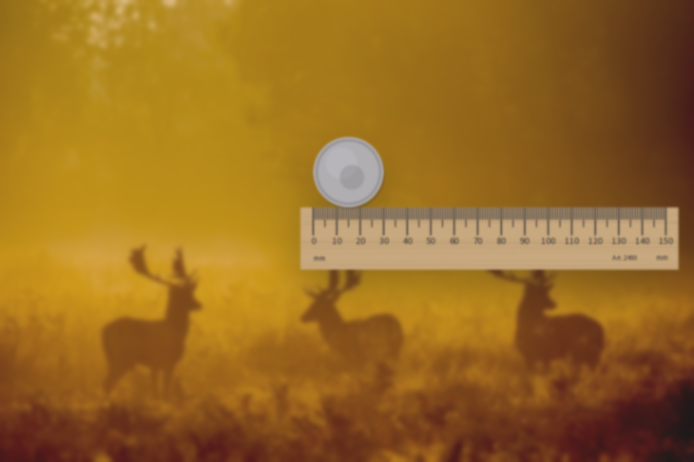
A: mm 30
